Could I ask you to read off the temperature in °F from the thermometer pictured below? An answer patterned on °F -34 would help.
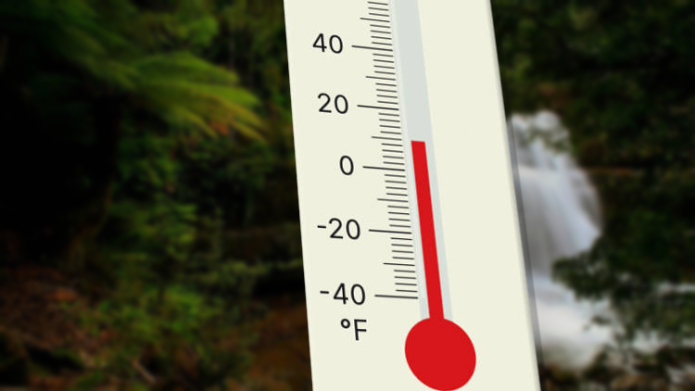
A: °F 10
